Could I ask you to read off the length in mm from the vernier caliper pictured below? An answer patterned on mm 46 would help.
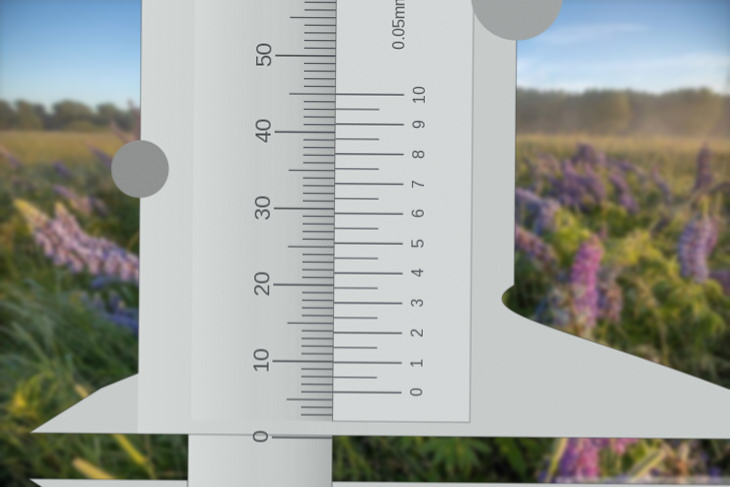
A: mm 6.0
